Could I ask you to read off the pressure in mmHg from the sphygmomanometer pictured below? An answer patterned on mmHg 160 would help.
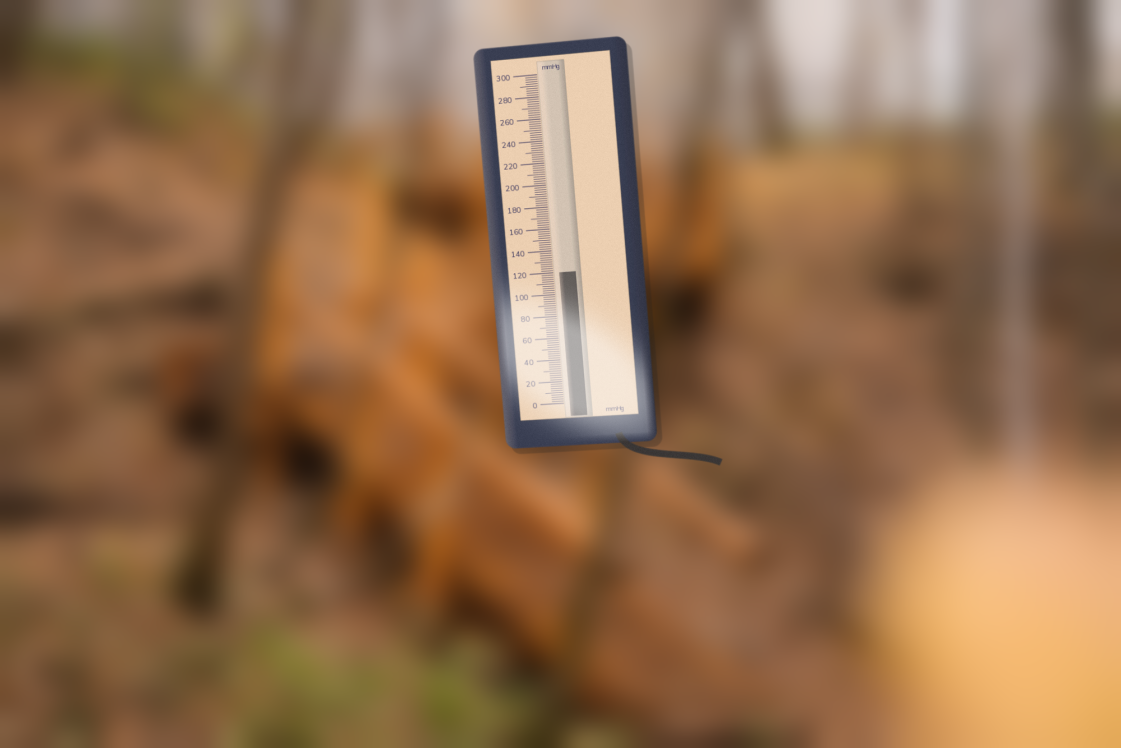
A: mmHg 120
